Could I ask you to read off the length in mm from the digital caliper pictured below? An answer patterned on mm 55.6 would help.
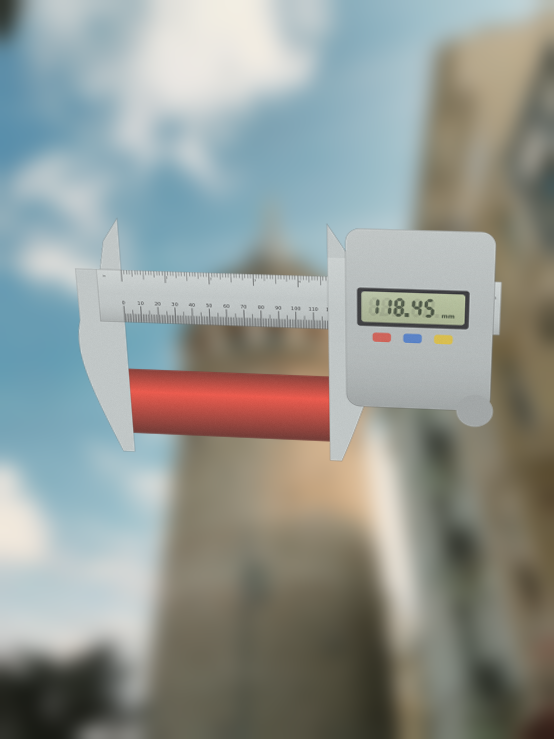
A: mm 118.45
